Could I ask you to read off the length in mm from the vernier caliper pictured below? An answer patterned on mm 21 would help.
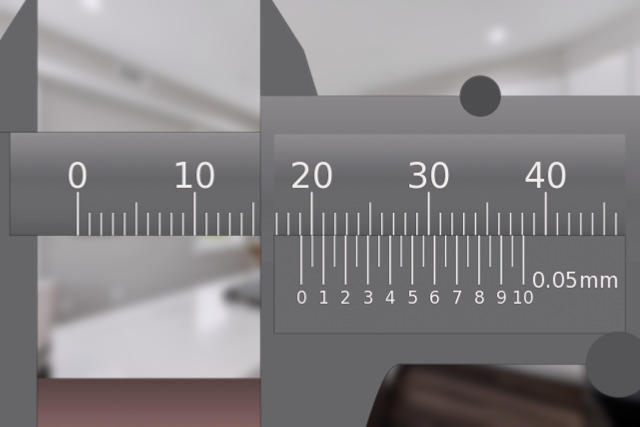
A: mm 19.1
